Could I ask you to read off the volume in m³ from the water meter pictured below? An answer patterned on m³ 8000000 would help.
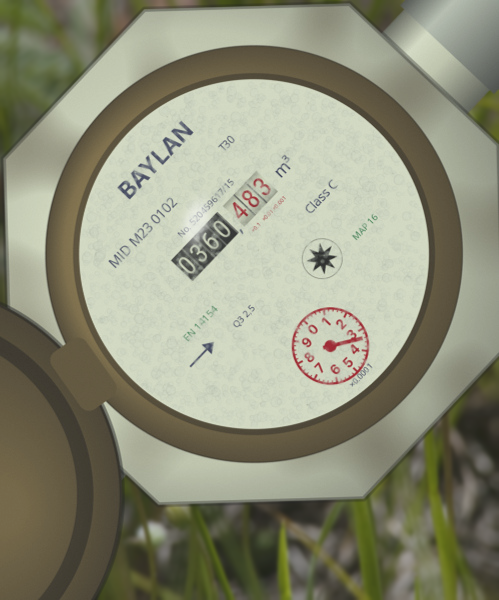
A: m³ 360.4833
